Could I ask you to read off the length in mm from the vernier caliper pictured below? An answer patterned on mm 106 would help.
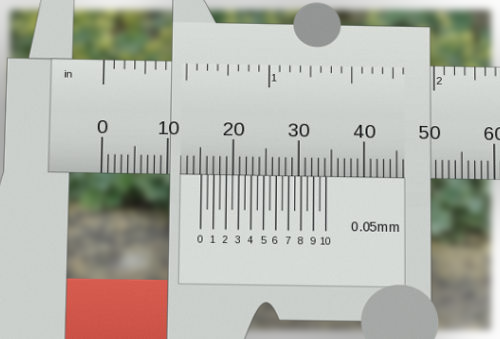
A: mm 15.2
